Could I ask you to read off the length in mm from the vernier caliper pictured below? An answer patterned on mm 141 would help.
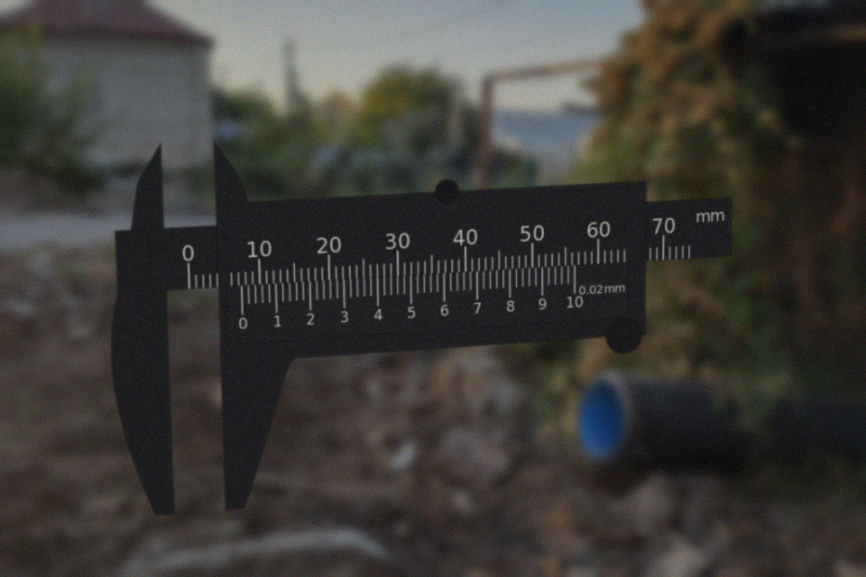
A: mm 7.4
